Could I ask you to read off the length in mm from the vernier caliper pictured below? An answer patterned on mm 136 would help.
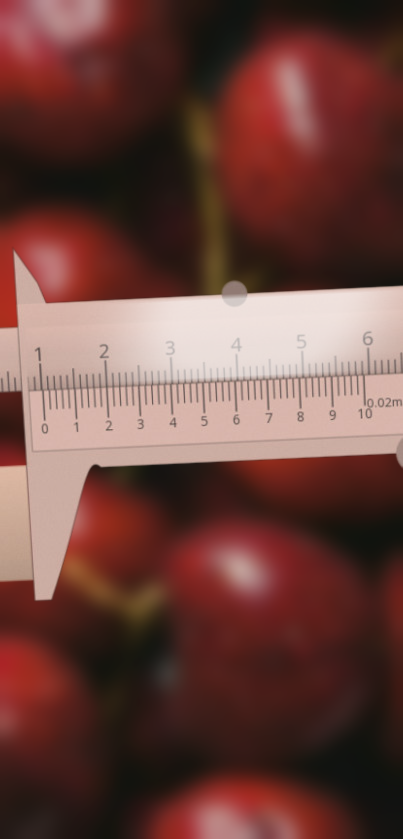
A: mm 10.2
